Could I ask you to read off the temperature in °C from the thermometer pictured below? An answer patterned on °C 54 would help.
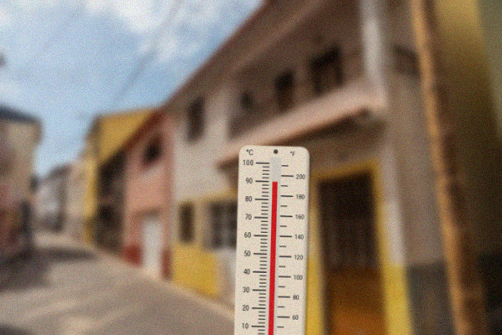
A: °C 90
